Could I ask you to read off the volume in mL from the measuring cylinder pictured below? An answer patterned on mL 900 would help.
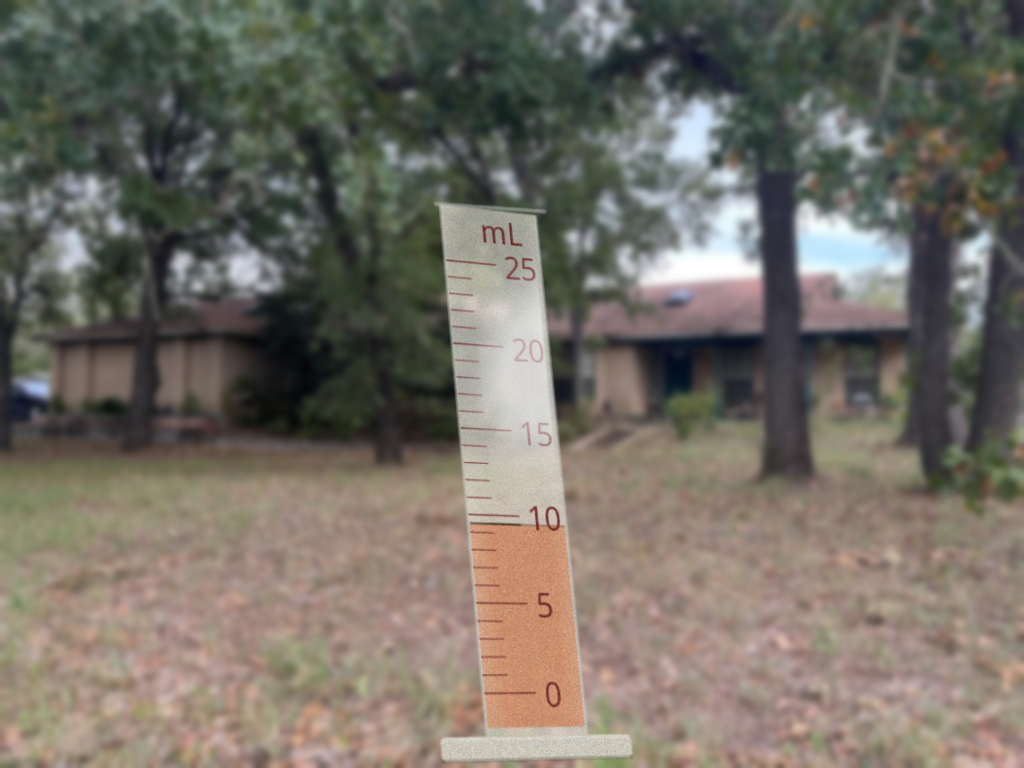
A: mL 9.5
